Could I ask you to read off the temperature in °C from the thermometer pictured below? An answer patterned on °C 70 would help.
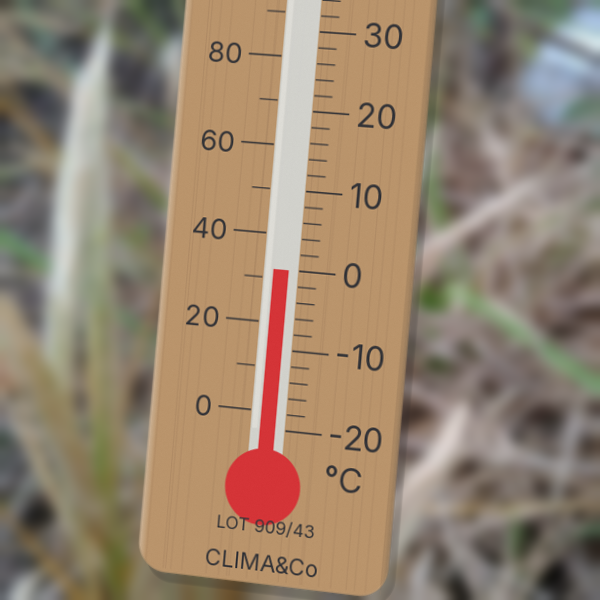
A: °C 0
